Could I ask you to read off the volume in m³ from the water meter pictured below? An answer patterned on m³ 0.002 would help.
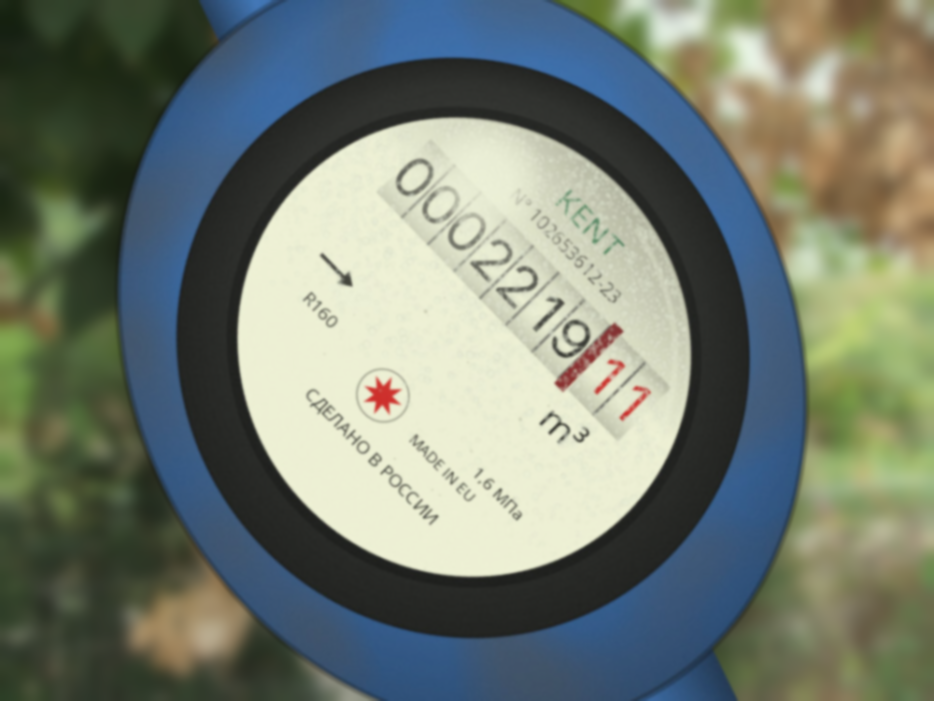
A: m³ 2219.11
